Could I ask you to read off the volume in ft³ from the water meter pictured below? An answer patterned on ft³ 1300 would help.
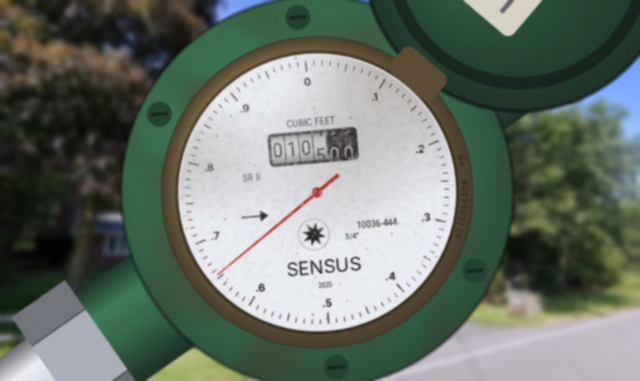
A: ft³ 10499.65
